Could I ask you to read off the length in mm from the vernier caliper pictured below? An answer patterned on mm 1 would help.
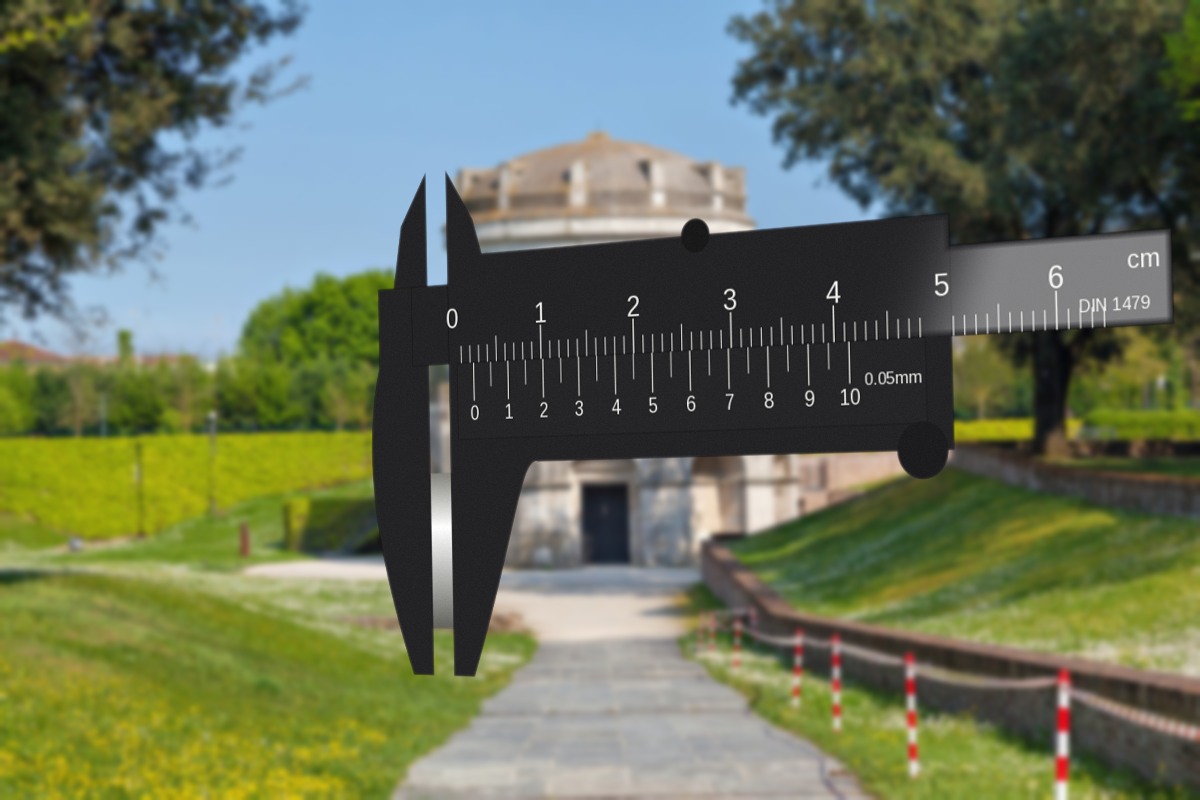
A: mm 2.4
